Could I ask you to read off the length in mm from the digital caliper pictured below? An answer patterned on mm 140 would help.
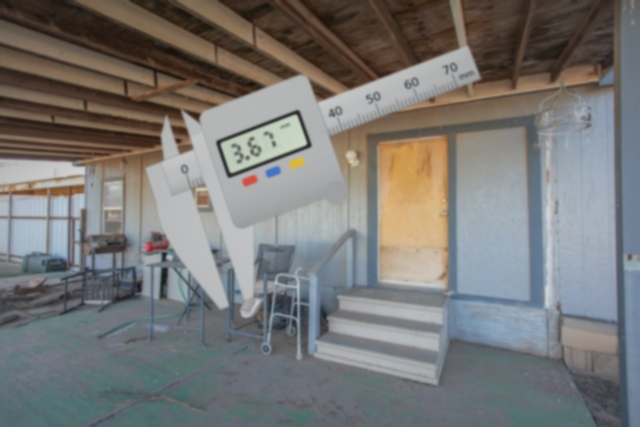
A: mm 3.67
